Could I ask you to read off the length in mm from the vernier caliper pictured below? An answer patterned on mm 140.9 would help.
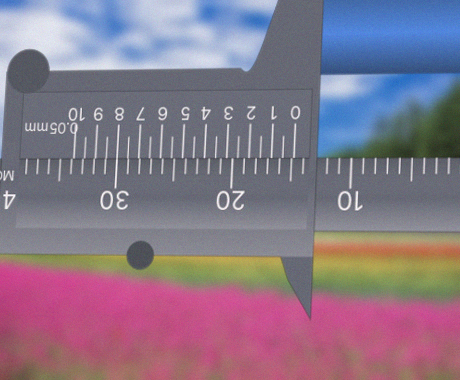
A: mm 14.8
